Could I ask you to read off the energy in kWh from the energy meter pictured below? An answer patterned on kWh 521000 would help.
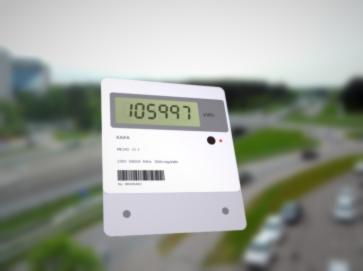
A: kWh 105997
